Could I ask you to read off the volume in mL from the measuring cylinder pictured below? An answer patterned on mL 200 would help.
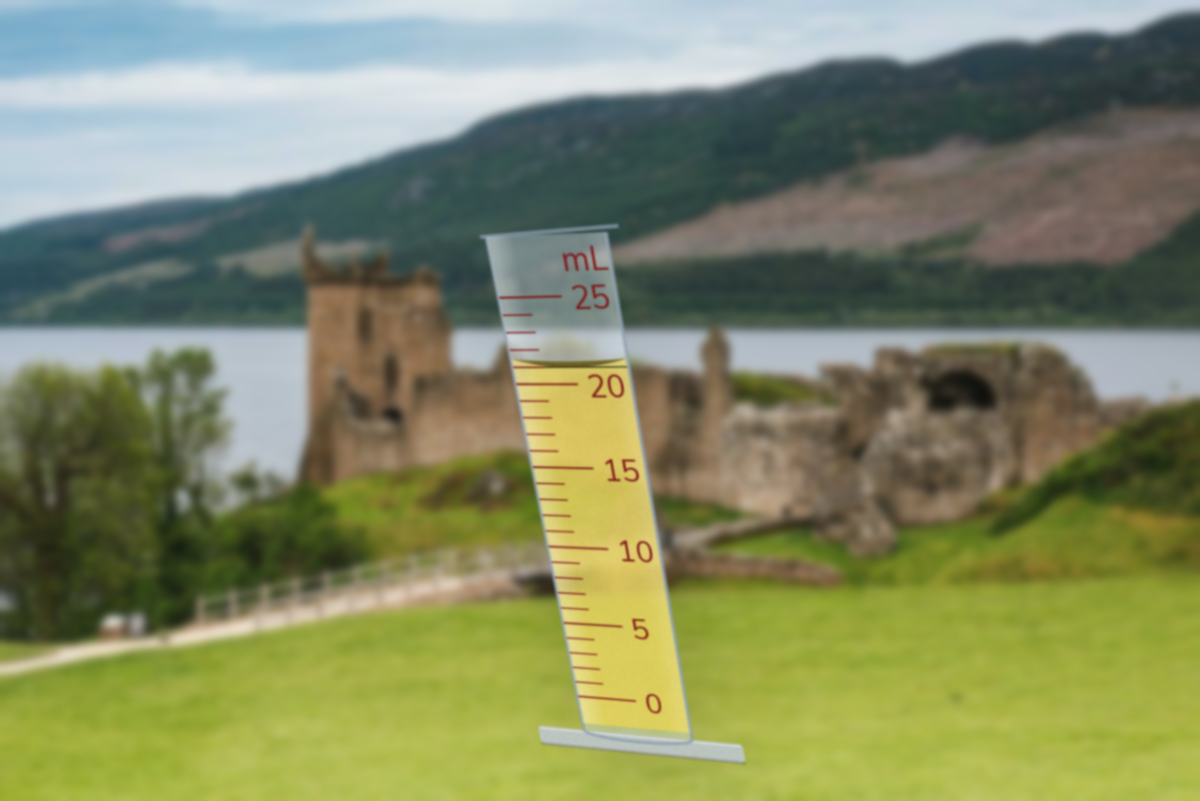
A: mL 21
